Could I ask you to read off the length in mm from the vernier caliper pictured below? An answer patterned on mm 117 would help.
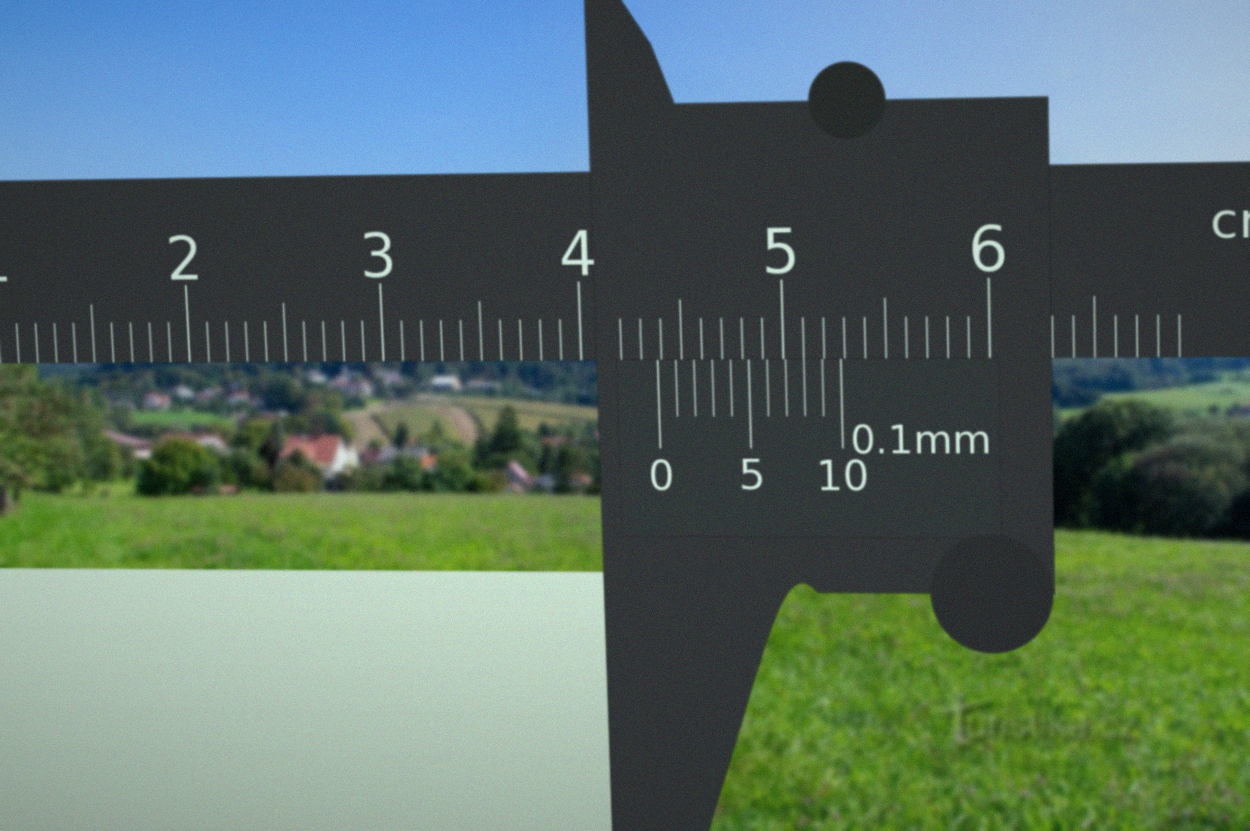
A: mm 43.8
